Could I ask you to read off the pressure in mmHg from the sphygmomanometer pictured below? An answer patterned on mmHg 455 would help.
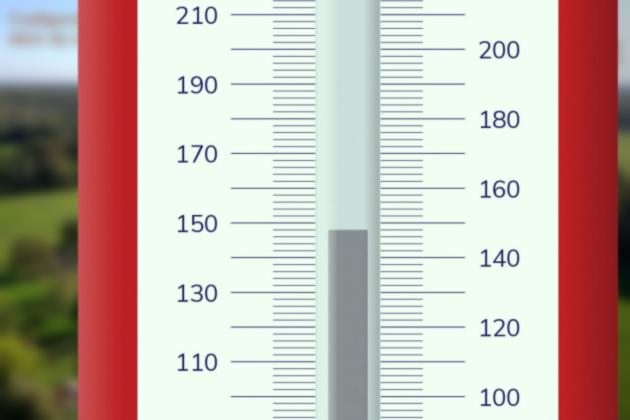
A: mmHg 148
